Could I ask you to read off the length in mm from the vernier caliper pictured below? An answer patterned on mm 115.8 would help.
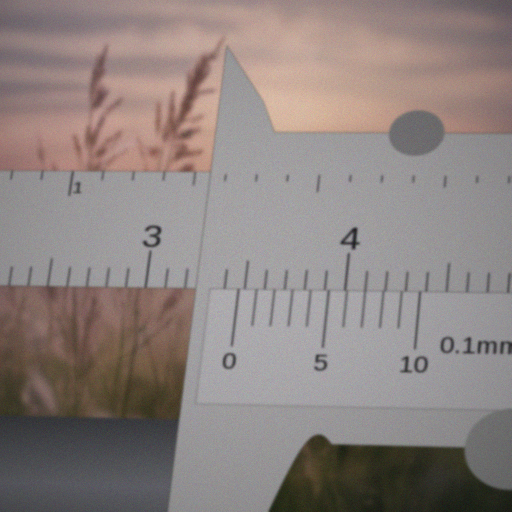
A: mm 34.7
